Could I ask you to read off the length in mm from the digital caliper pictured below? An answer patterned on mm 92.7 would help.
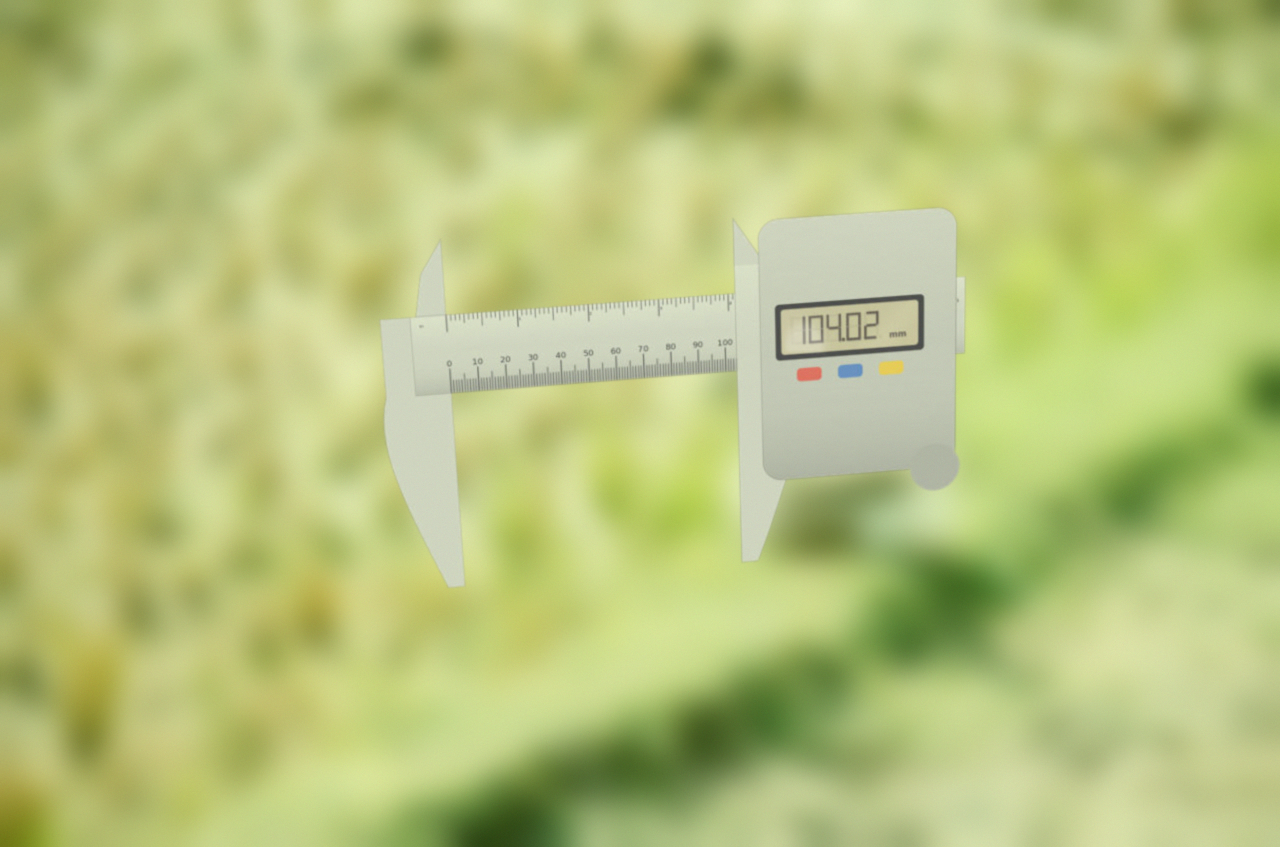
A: mm 104.02
